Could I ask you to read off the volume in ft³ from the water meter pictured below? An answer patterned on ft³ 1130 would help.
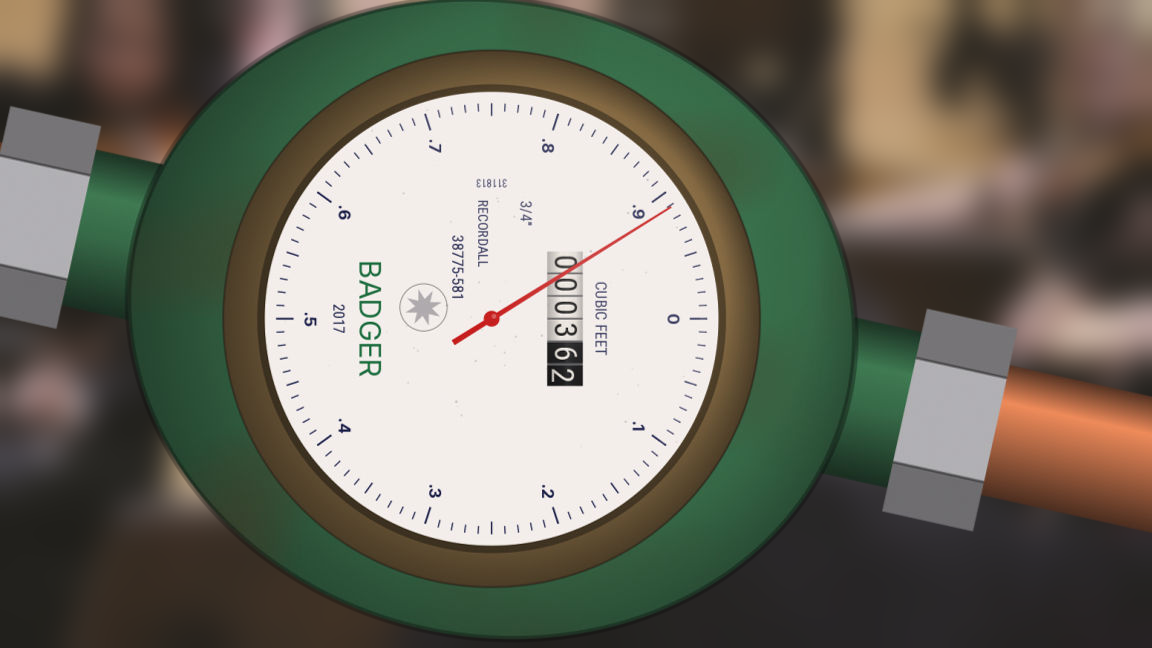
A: ft³ 361.91
